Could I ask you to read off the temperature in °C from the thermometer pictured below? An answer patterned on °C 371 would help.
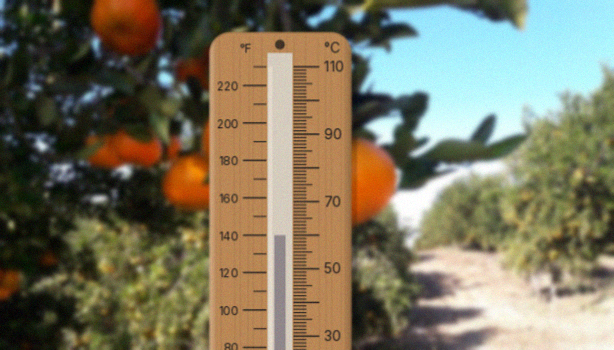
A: °C 60
